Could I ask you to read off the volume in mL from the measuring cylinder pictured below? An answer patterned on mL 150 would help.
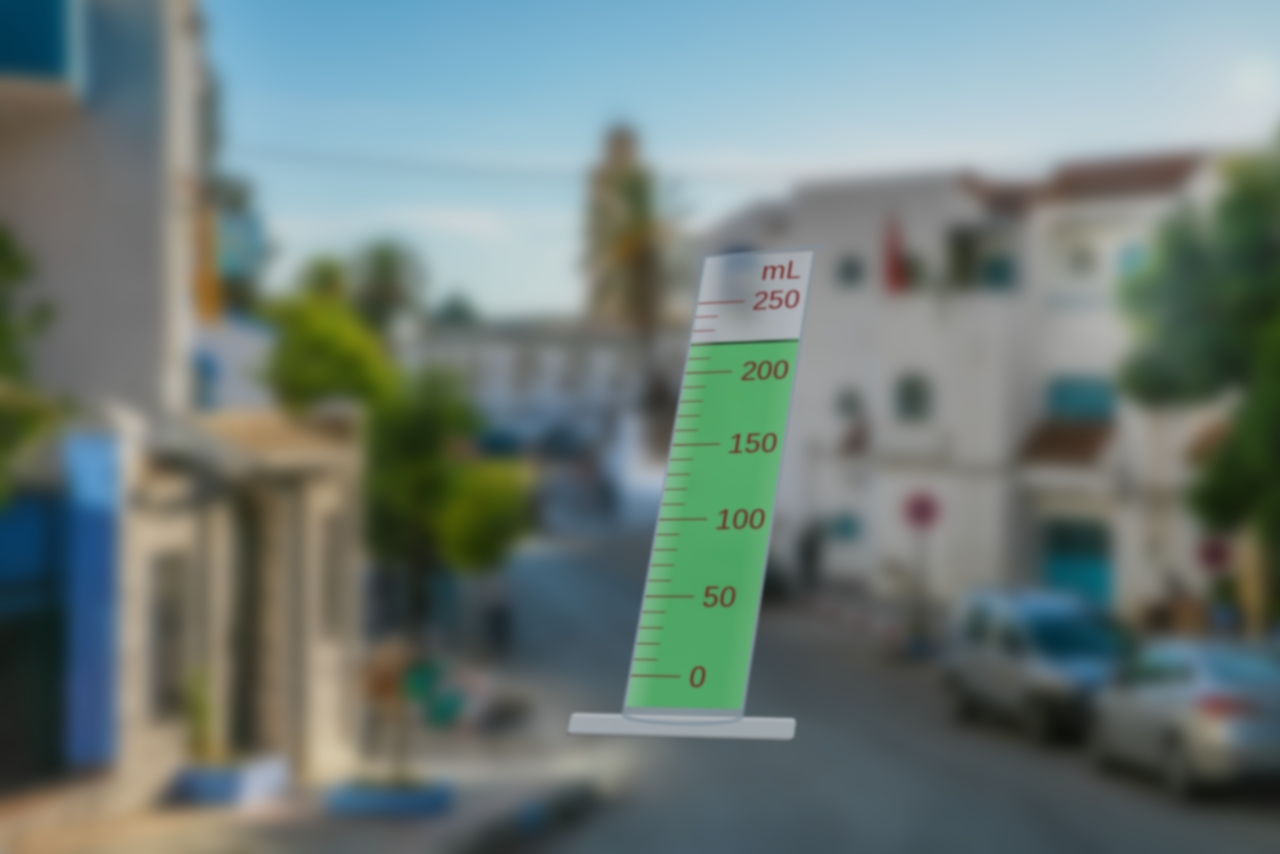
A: mL 220
